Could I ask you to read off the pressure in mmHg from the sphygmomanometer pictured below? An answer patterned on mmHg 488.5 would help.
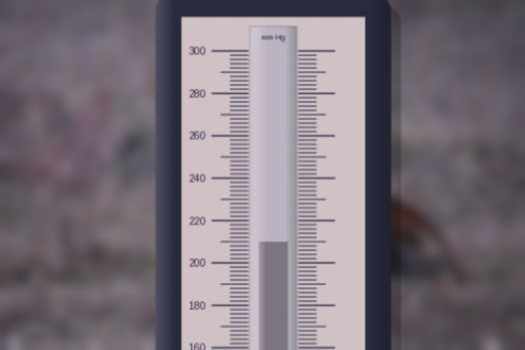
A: mmHg 210
